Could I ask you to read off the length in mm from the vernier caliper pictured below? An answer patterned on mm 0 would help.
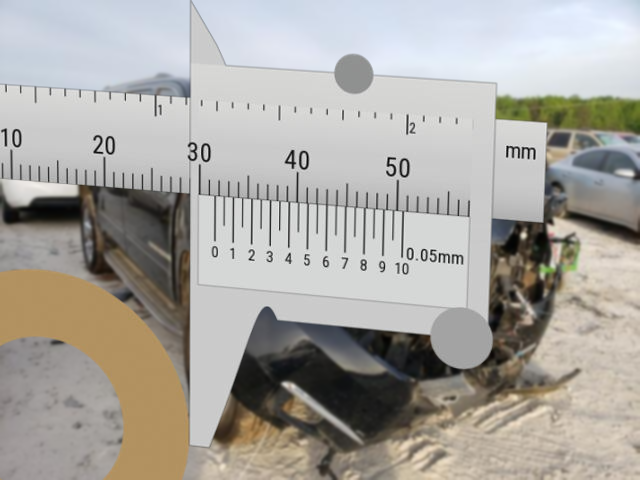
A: mm 31.6
